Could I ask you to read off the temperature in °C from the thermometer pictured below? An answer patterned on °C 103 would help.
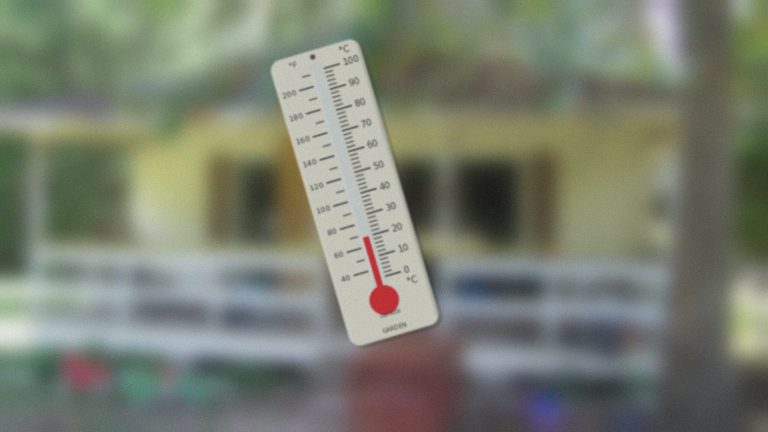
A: °C 20
